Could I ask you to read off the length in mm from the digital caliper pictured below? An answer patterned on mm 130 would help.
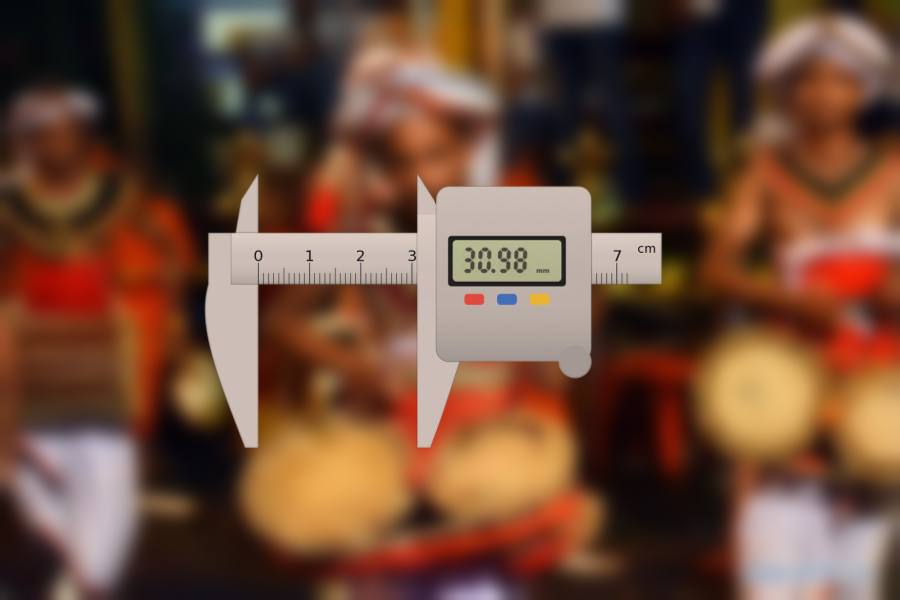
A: mm 30.98
